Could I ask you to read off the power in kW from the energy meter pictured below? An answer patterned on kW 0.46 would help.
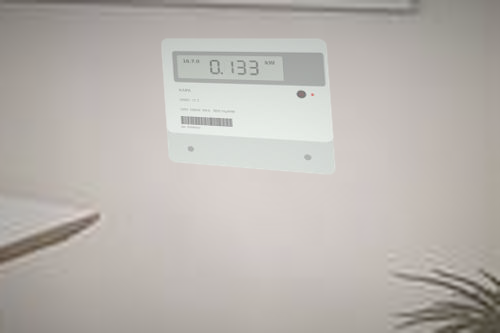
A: kW 0.133
